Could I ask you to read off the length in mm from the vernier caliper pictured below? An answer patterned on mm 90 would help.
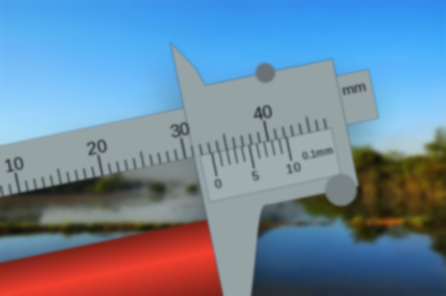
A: mm 33.2
